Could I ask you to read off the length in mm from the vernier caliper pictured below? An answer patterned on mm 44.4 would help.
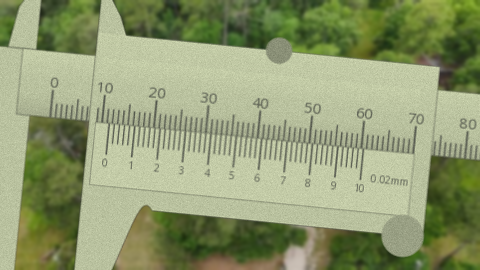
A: mm 11.4
